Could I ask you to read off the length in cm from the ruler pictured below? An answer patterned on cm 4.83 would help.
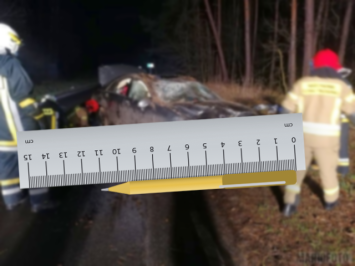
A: cm 11
